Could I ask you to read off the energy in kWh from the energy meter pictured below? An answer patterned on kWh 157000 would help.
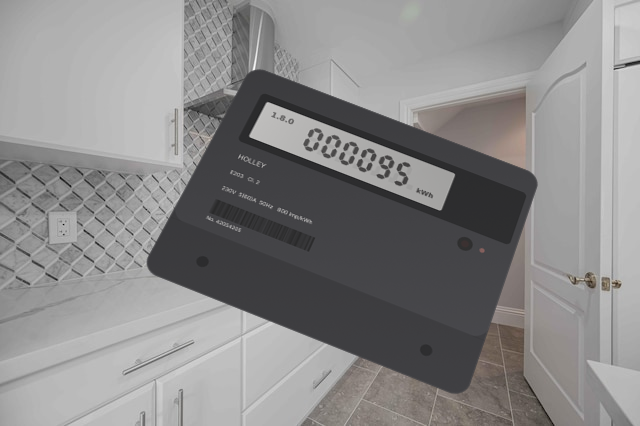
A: kWh 95
